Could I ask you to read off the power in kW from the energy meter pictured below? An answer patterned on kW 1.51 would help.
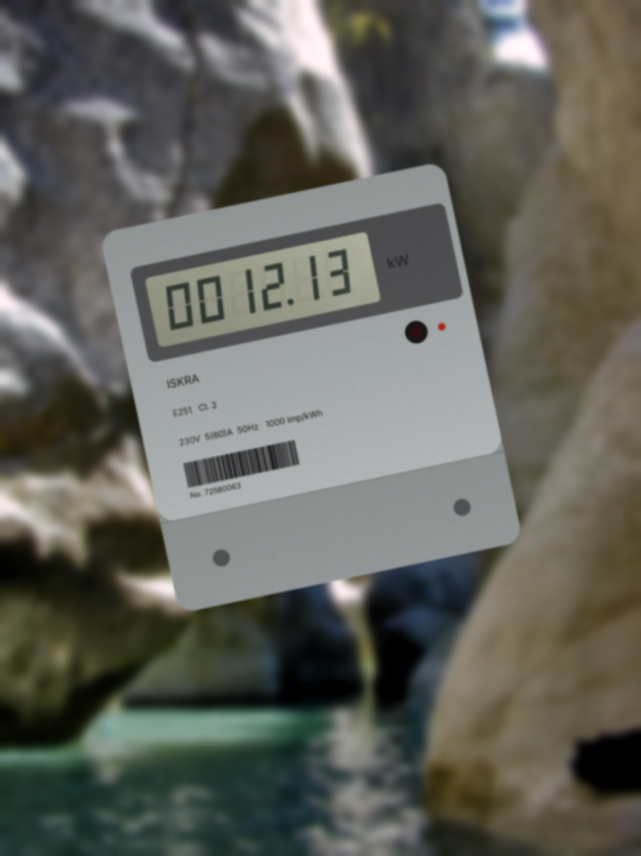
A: kW 12.13
